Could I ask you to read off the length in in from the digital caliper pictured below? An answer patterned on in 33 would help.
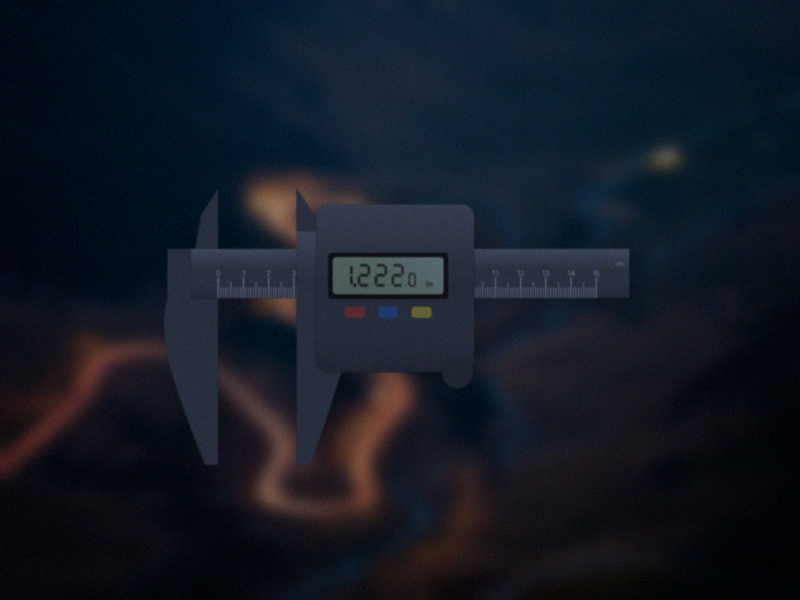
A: in 1.2220
